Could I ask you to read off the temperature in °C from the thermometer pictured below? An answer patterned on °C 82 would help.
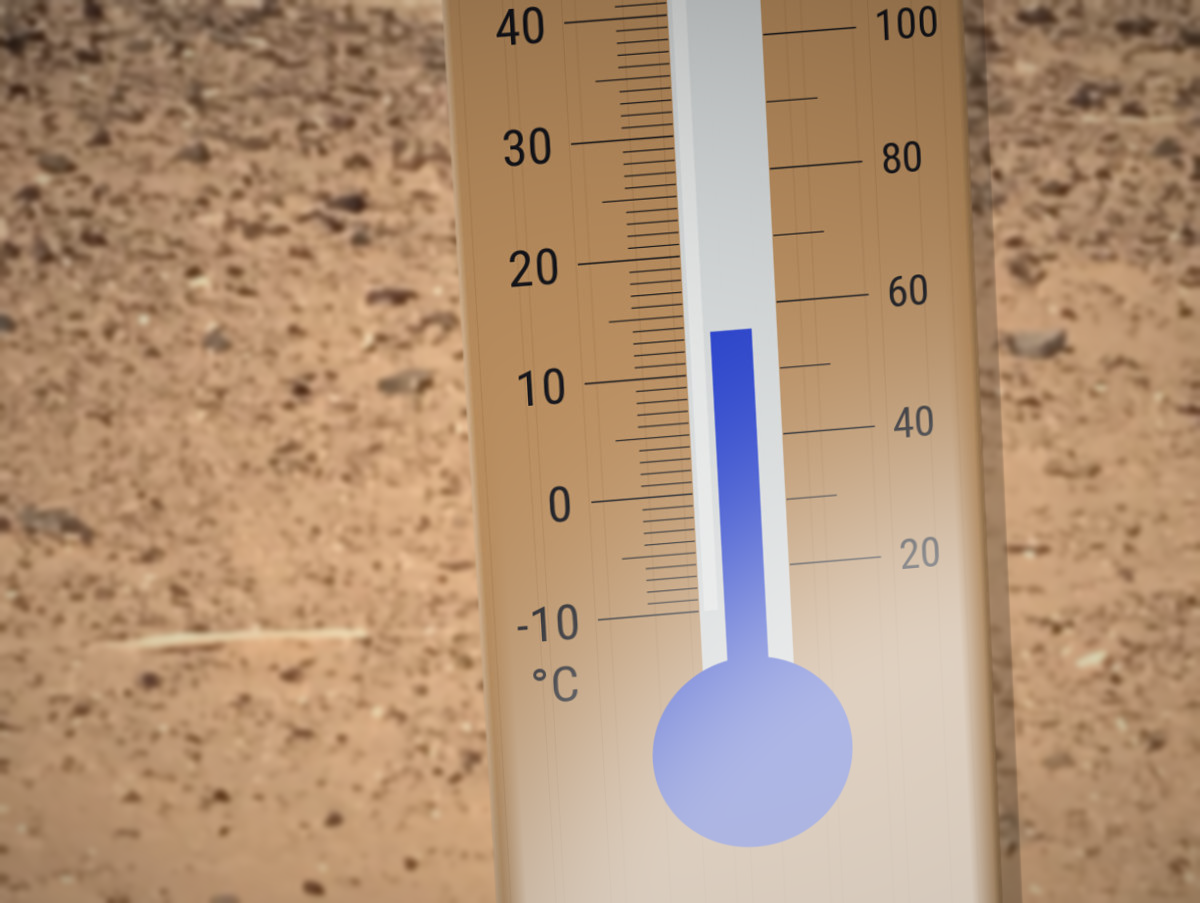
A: °C 13.5
